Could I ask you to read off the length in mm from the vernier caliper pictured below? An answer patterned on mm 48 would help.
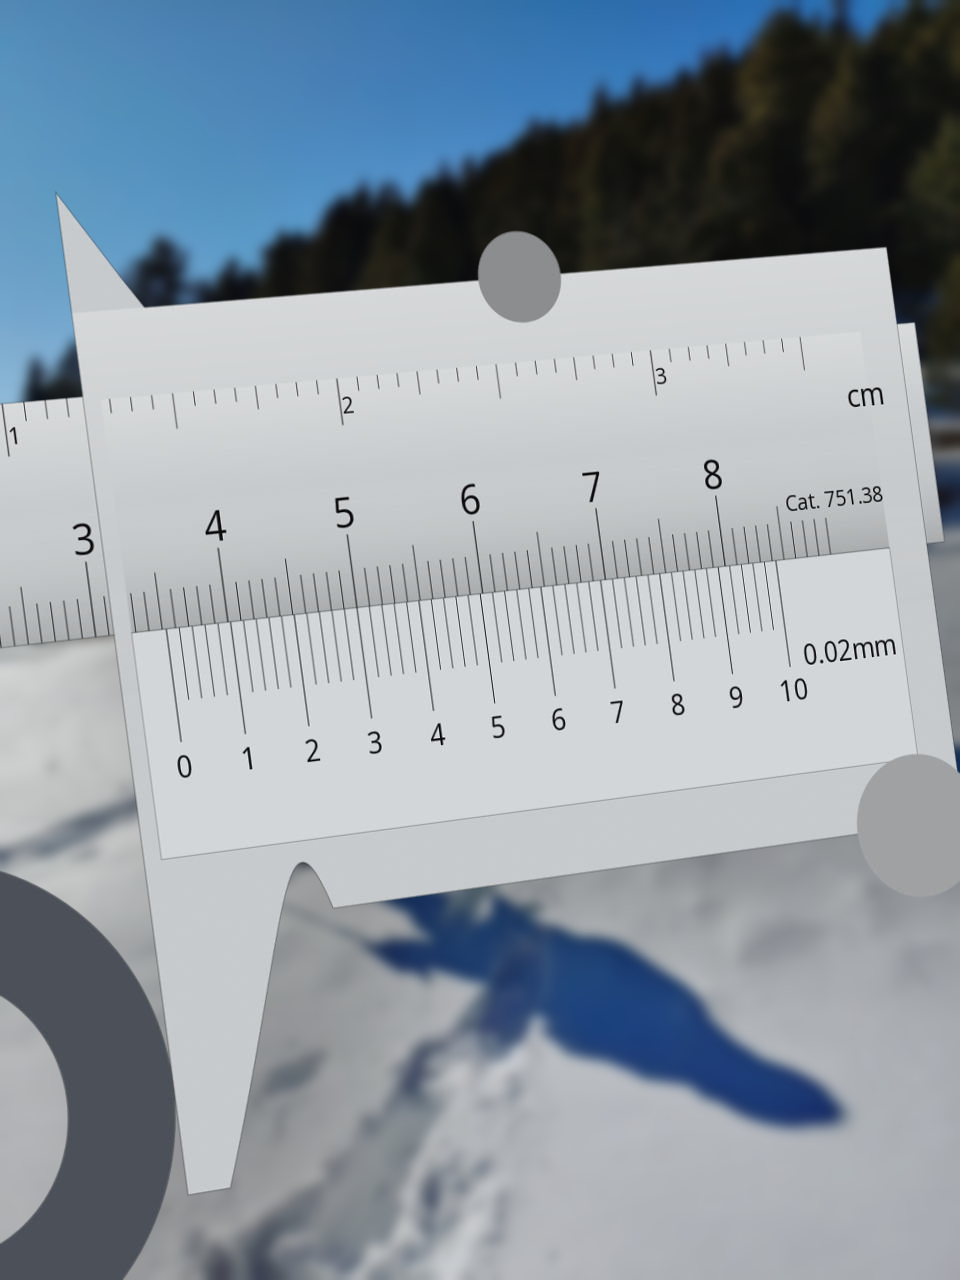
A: mm 35.3
